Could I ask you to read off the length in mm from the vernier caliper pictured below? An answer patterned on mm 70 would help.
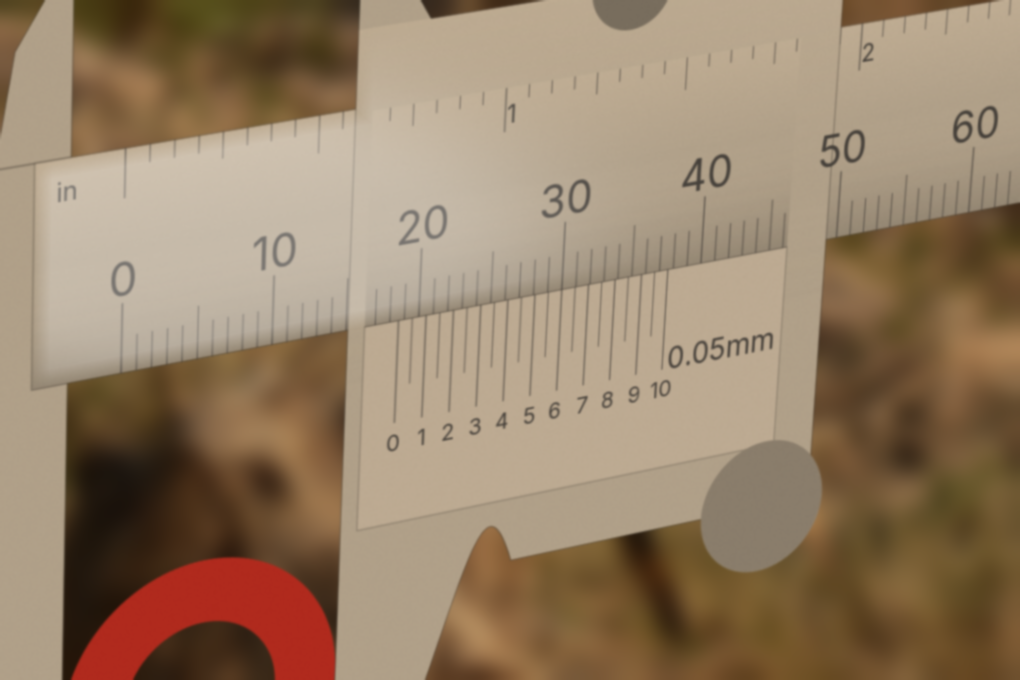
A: mm 18.6
